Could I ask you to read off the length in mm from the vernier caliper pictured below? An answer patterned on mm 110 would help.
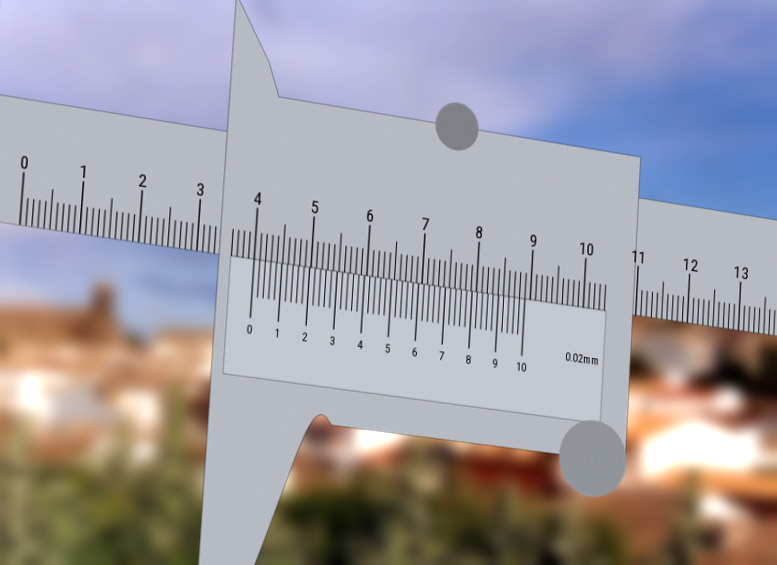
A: mm 40.0
